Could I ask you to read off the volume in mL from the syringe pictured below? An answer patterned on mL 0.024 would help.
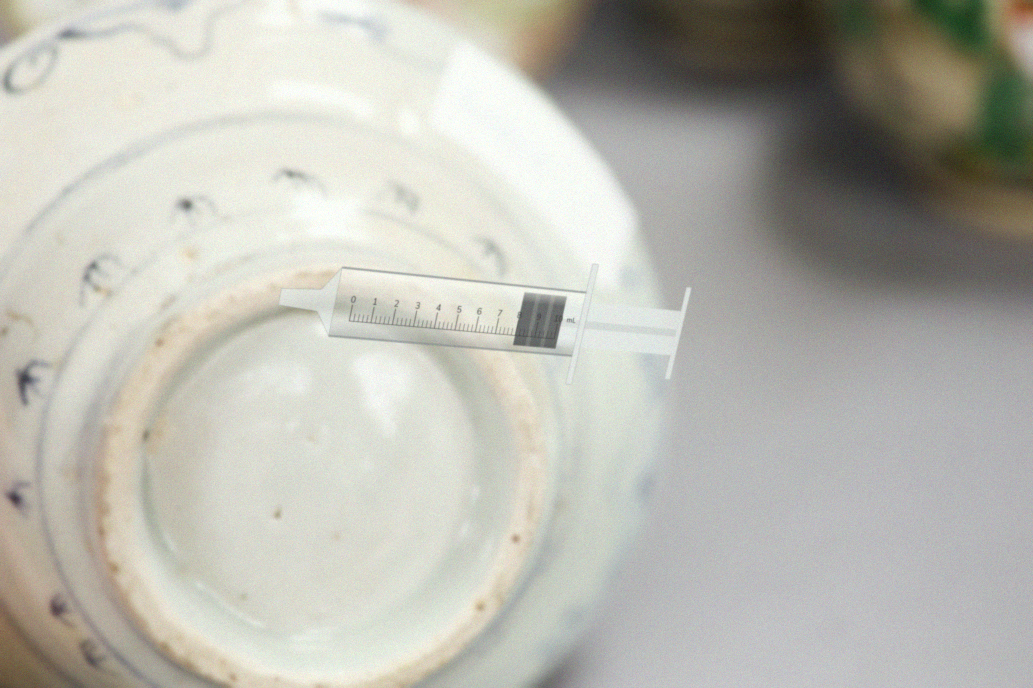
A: mL 8
